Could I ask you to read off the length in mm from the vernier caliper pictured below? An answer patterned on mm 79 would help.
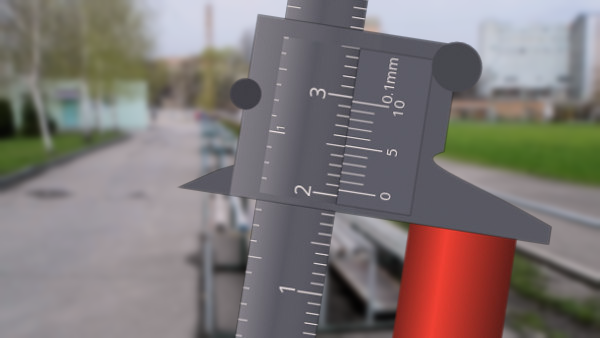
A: mm 20.6
